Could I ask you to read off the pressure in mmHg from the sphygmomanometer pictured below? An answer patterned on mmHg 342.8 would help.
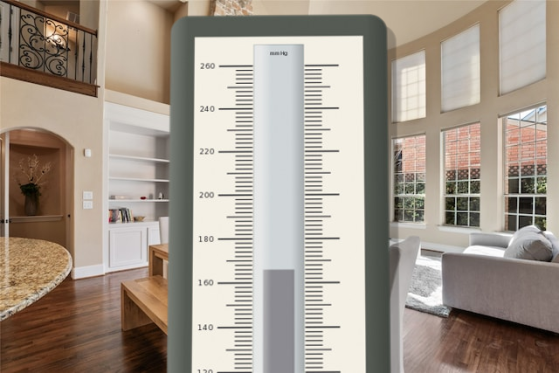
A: mmHg 166
